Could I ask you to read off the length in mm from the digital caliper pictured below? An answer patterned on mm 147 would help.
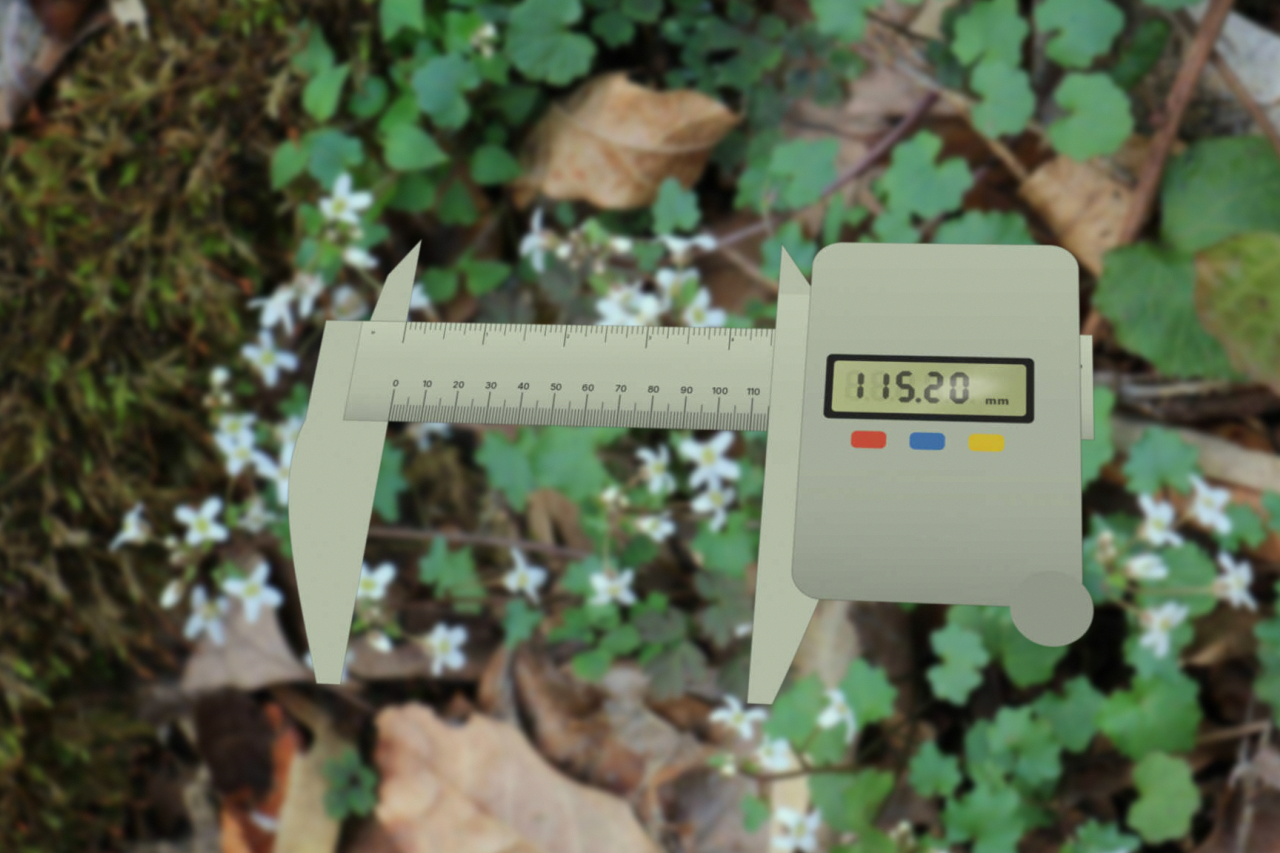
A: mm 115.20
